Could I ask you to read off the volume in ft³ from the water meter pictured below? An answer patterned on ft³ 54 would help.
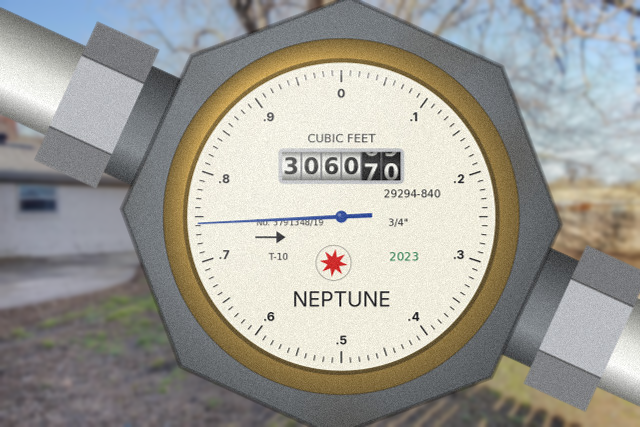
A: ft³ 306069.74
